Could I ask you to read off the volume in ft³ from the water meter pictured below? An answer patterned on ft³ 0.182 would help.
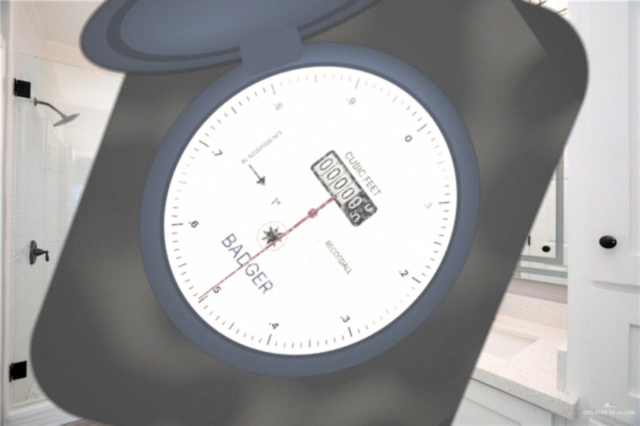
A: ft³ 8.50
